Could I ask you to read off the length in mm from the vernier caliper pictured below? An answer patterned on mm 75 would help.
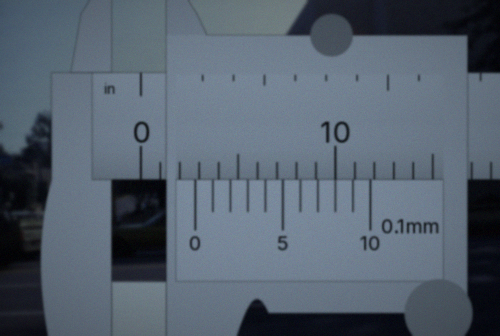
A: mm 2.8
